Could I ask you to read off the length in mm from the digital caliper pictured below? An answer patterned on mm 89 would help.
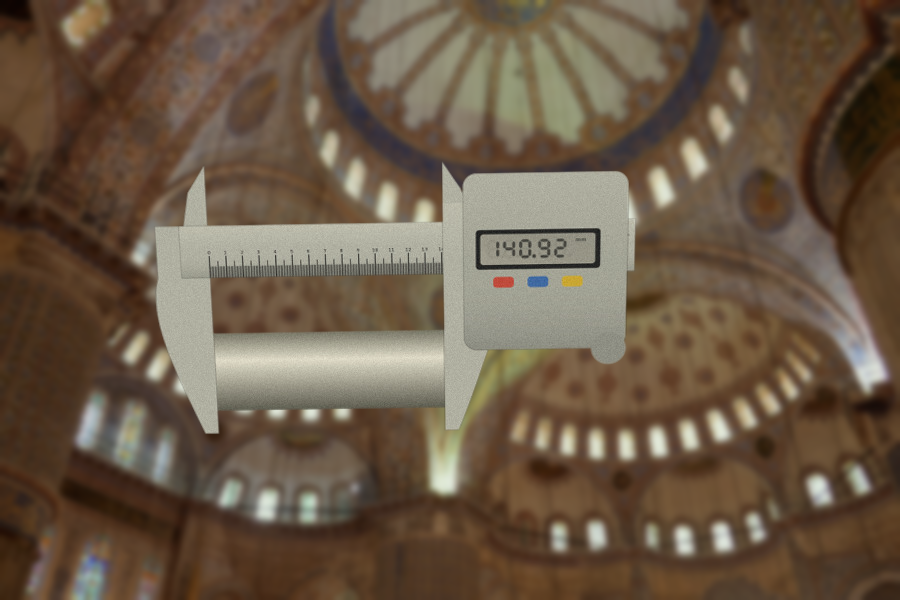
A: mm 140.92
